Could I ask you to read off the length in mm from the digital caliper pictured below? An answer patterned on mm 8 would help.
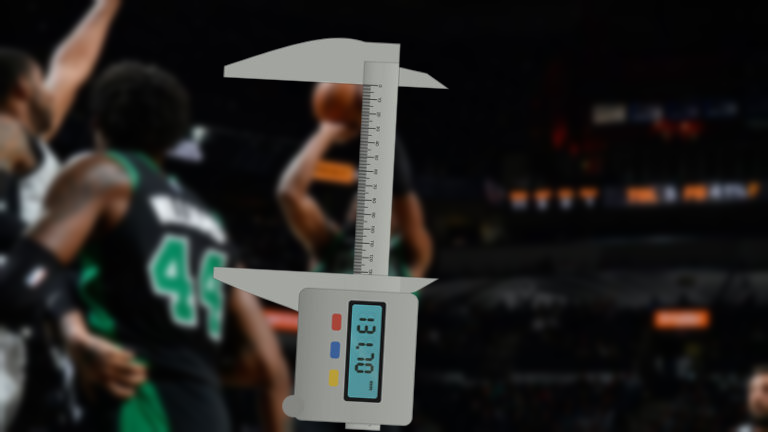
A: mm 131.70
